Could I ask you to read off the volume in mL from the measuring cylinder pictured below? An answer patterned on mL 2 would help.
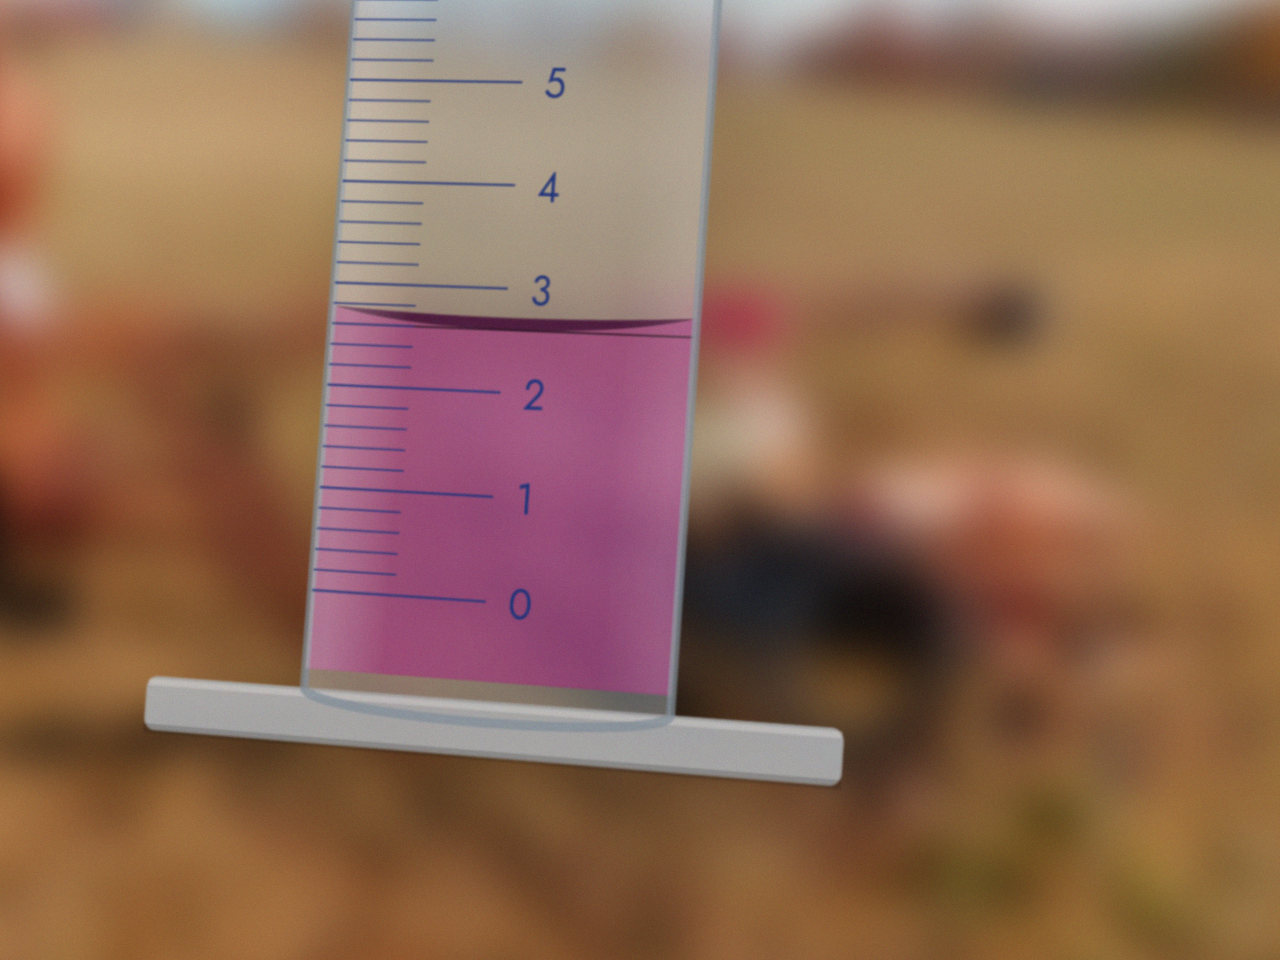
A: mL 2.6
